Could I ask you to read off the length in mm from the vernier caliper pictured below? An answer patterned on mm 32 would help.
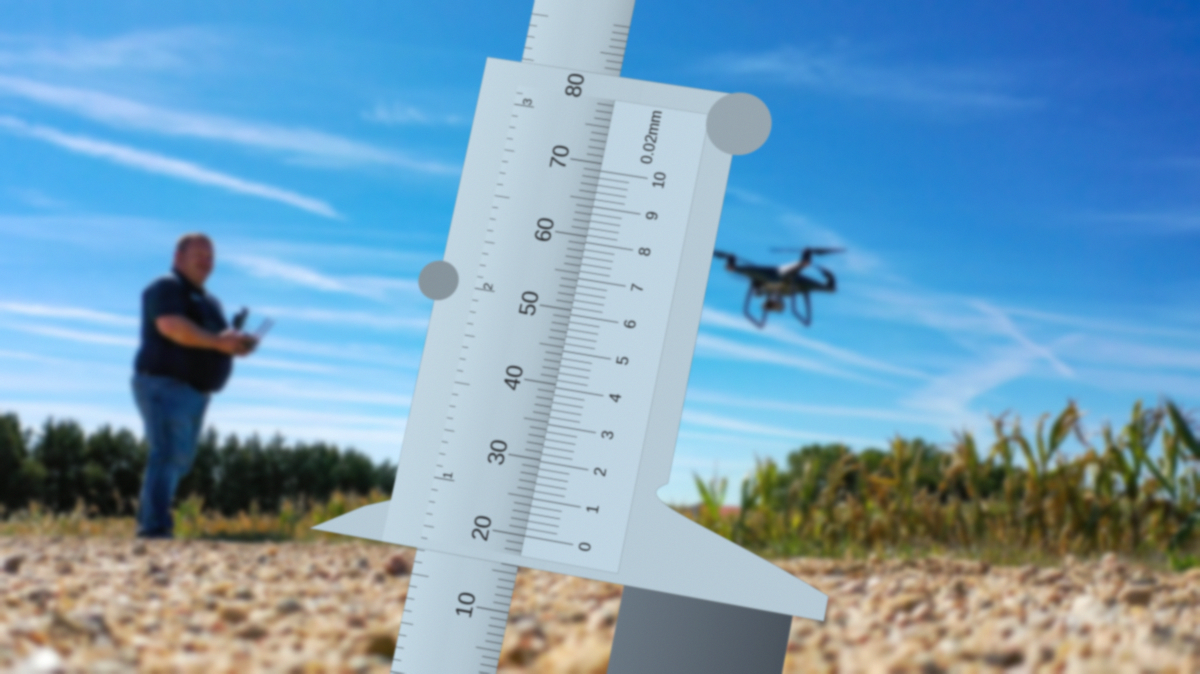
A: mm 20.0
